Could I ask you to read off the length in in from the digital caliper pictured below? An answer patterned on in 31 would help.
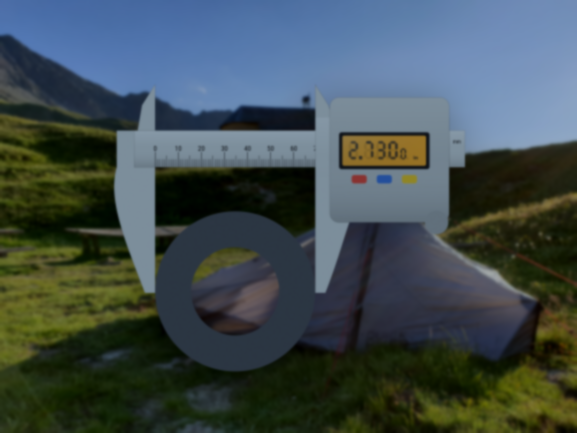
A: in 2.7300
